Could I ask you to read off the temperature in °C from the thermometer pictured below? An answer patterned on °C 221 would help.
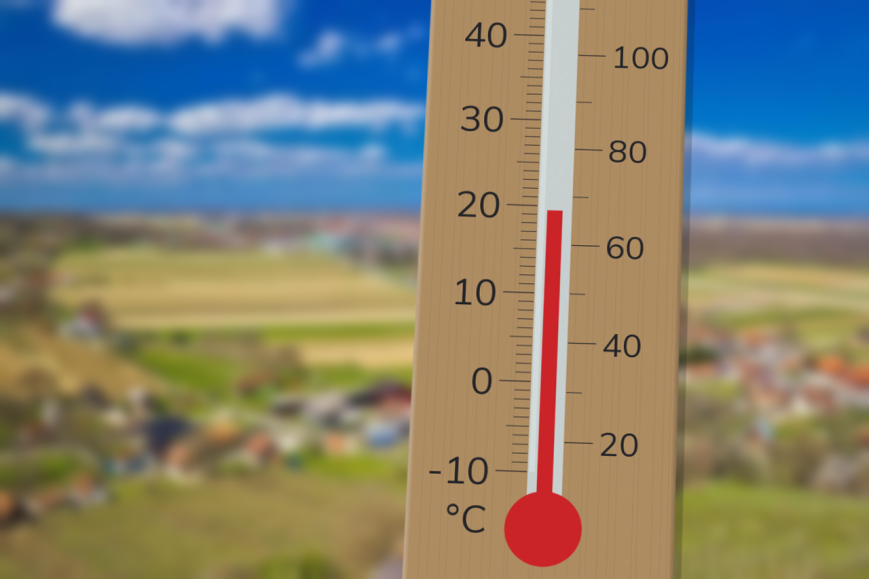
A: °C 19.5
